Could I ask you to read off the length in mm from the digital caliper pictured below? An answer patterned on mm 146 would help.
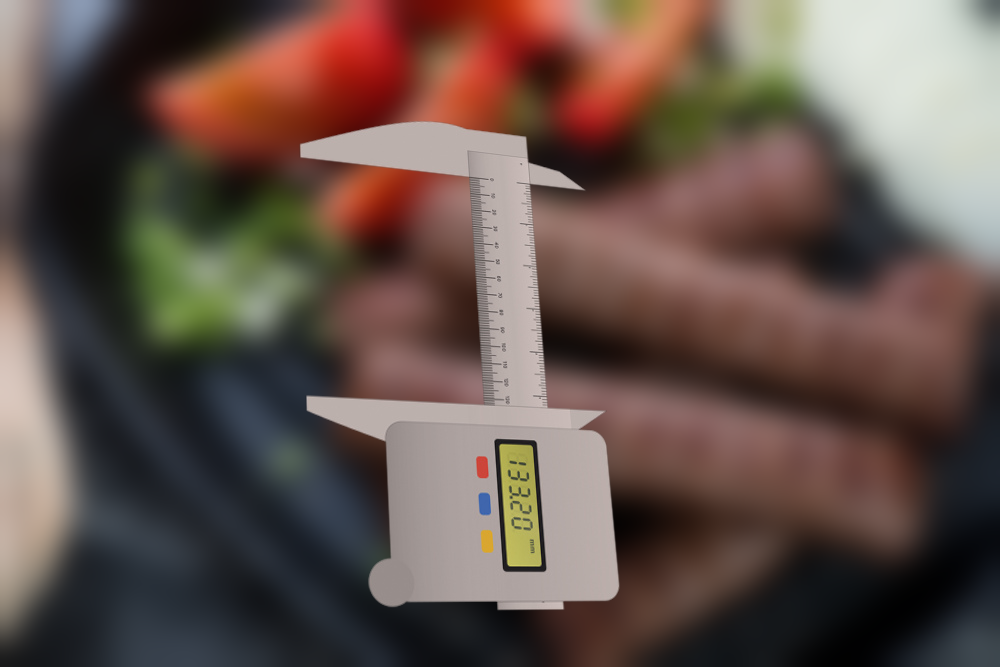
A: mm 133.20
